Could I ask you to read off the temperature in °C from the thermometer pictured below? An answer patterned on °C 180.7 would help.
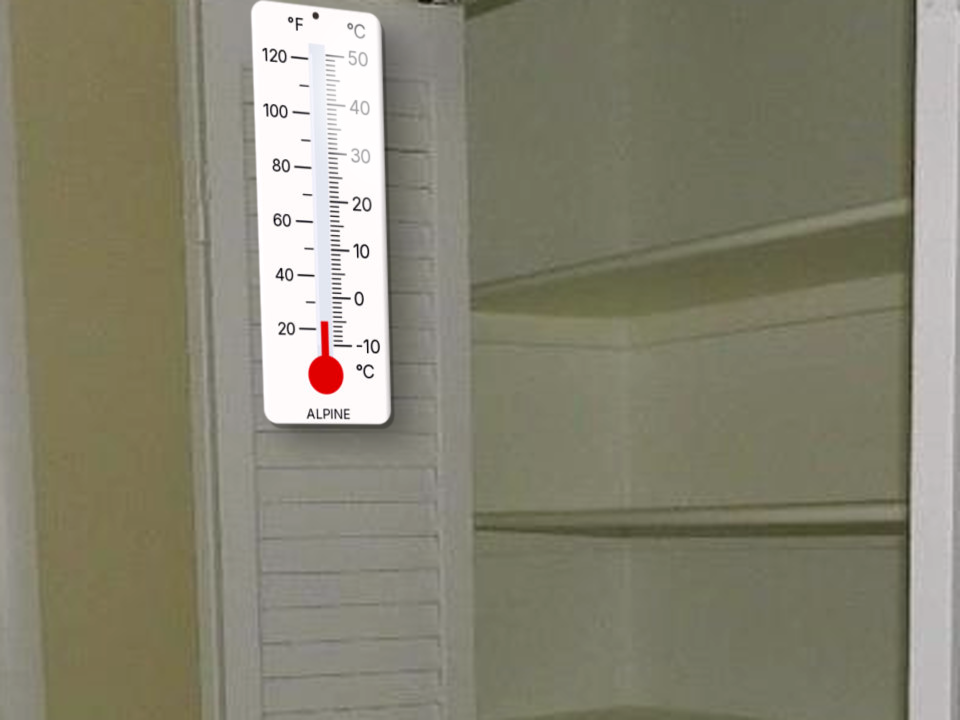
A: °C -5
